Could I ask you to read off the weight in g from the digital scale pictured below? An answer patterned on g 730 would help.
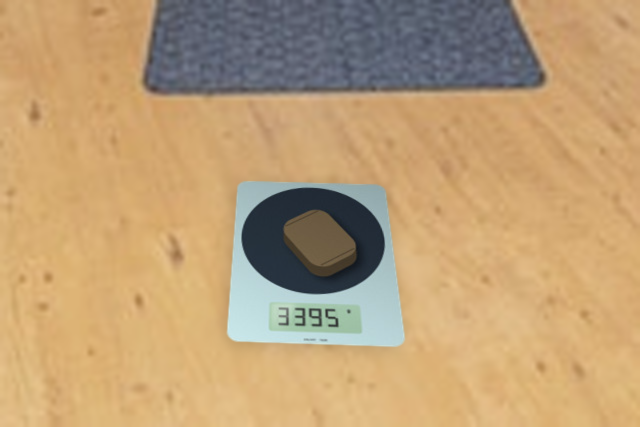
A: g 3395
